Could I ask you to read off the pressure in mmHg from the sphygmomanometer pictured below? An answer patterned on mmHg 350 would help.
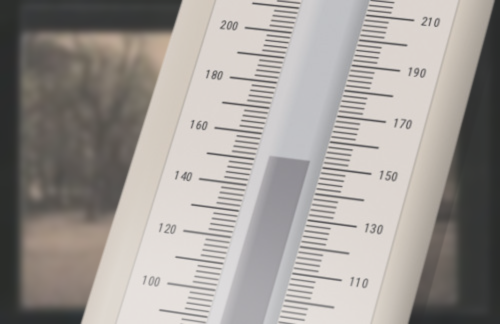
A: mmHg 152
